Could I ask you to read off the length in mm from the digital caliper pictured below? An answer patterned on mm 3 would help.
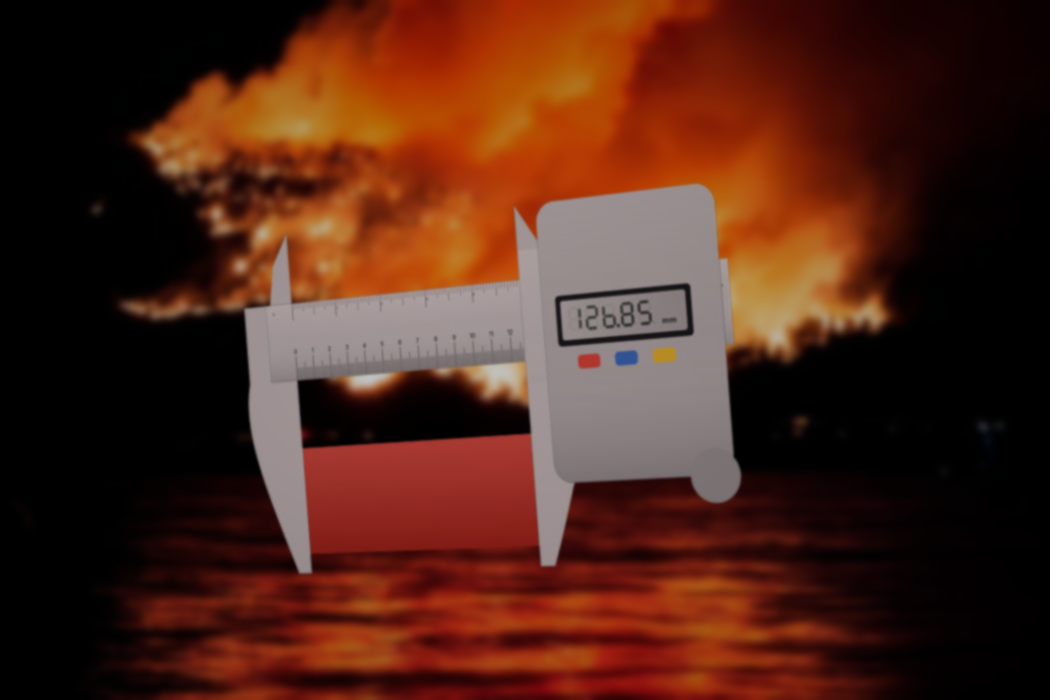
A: mm 126.85
